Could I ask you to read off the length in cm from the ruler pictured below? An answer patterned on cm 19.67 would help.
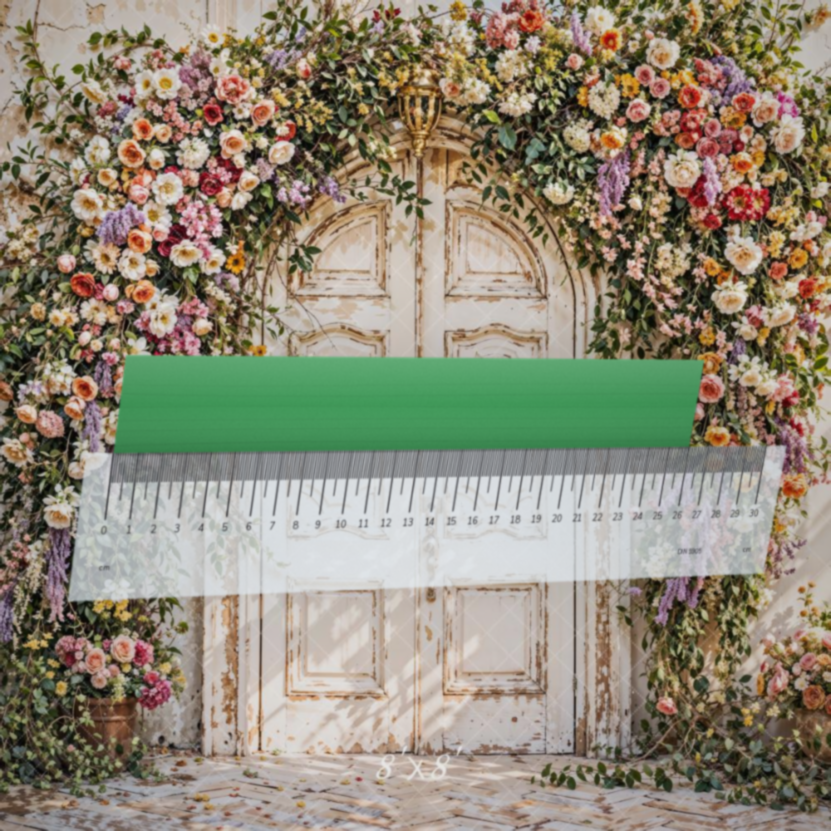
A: cm 26
